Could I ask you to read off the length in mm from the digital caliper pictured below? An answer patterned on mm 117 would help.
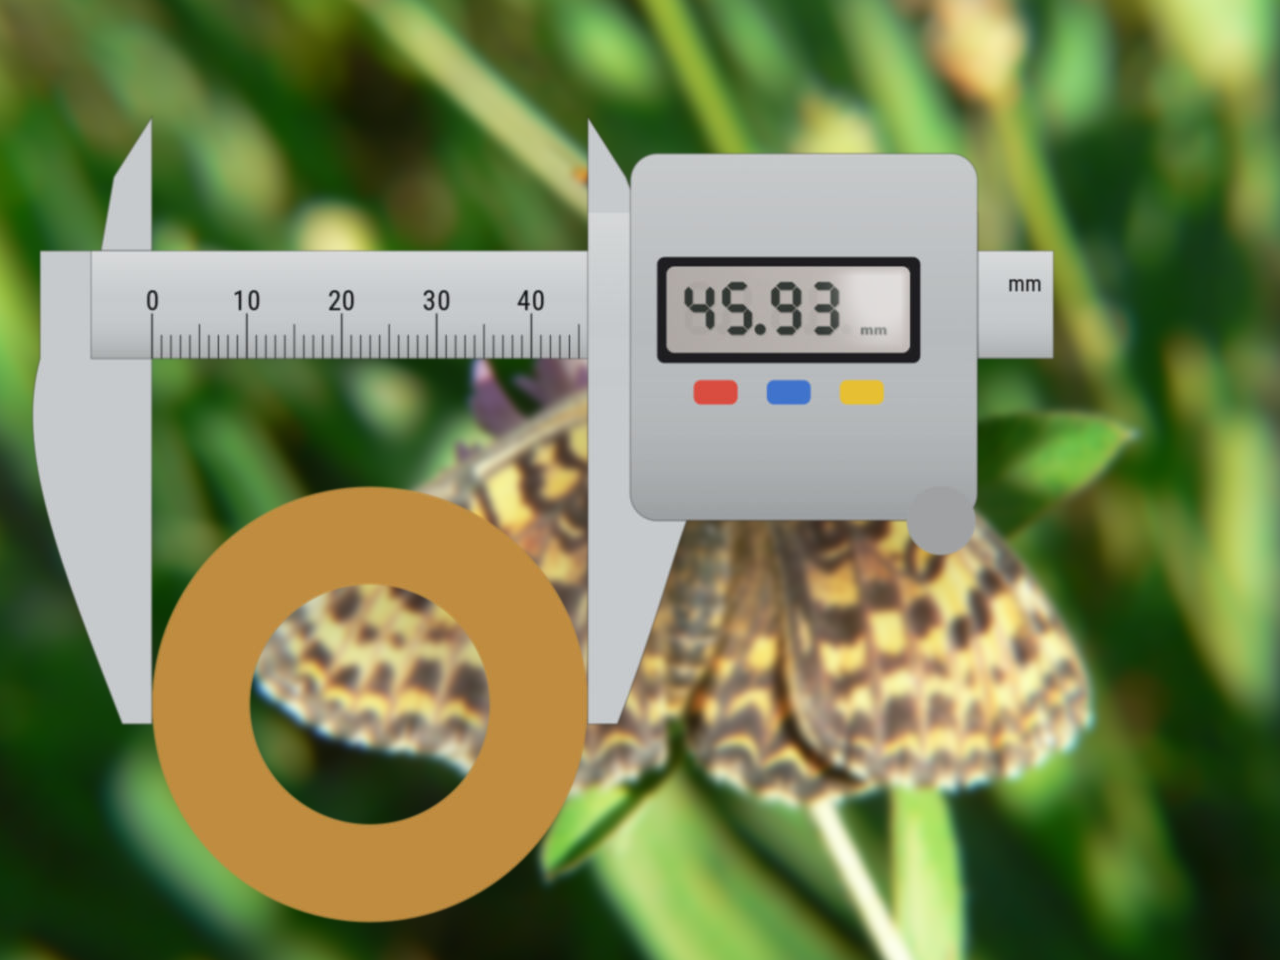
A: mm 45.93
